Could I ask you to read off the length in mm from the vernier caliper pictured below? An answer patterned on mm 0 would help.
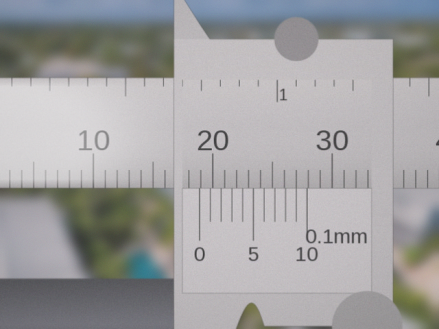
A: mm 18.9
